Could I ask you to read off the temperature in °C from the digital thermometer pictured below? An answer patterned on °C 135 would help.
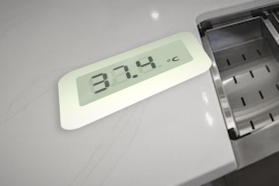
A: °C 37.4
